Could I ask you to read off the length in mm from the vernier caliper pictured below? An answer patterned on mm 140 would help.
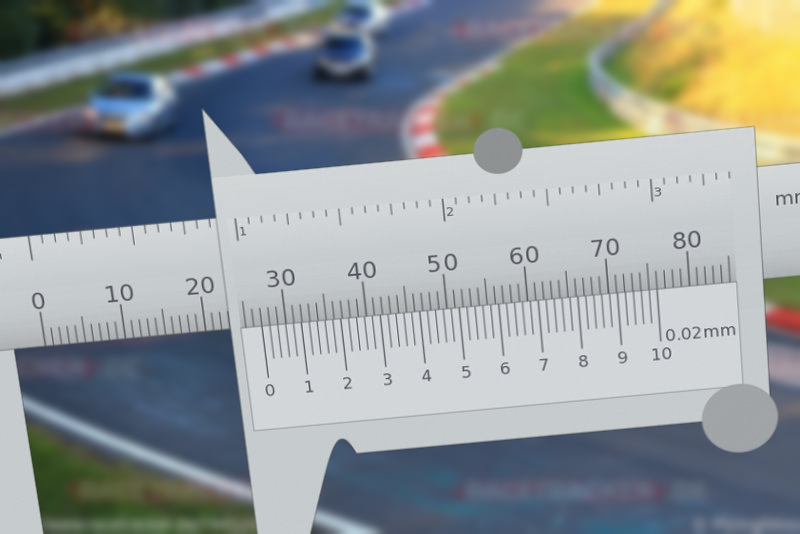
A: mm 27.0
